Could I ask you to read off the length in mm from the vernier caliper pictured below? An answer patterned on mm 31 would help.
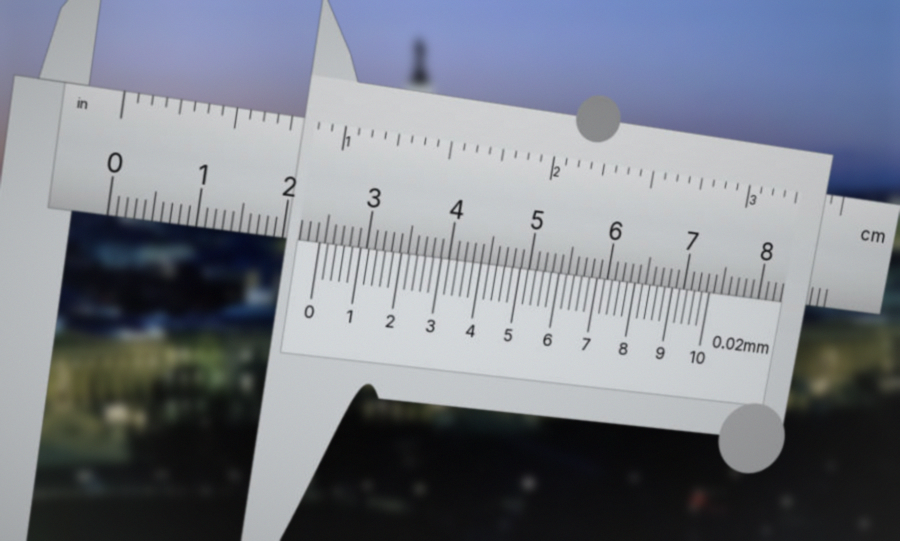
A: mm 24.4
